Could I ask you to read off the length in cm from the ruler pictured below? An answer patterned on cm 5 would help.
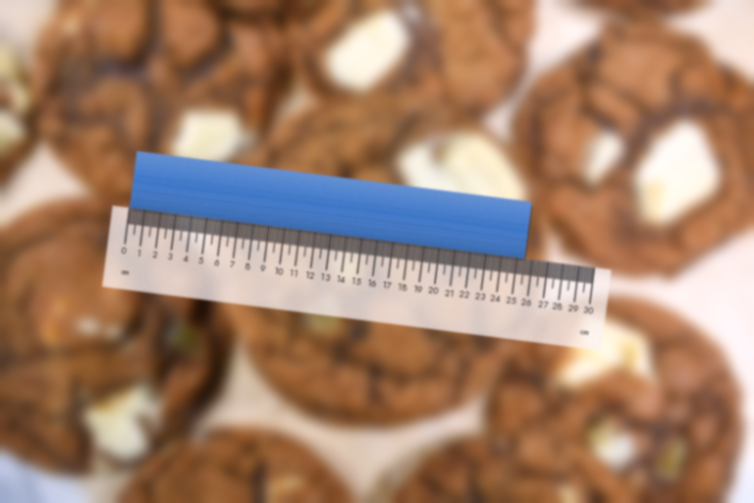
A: cm 25.5
